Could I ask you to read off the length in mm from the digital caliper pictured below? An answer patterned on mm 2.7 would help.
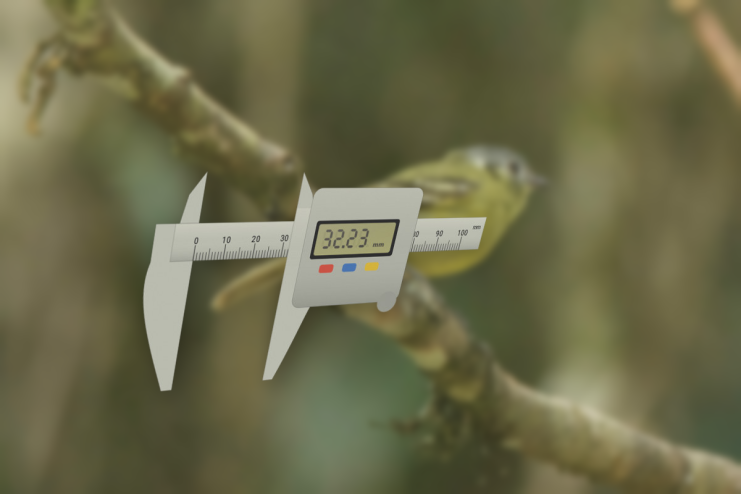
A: mm 32.23
